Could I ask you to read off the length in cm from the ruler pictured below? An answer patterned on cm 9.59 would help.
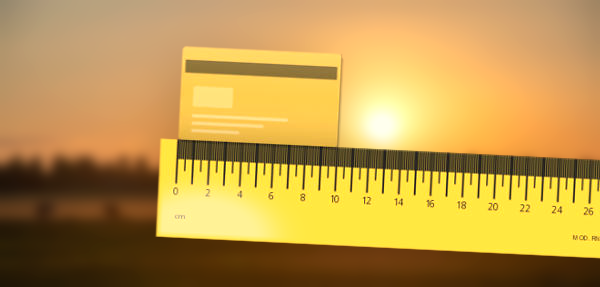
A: cm 10
